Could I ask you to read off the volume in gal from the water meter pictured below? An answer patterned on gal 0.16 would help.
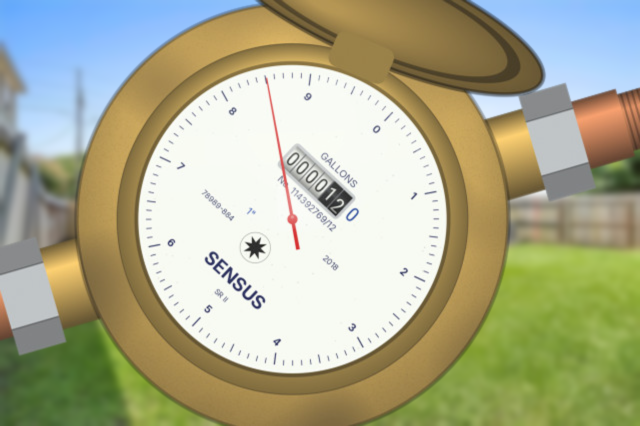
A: gal 118.5
